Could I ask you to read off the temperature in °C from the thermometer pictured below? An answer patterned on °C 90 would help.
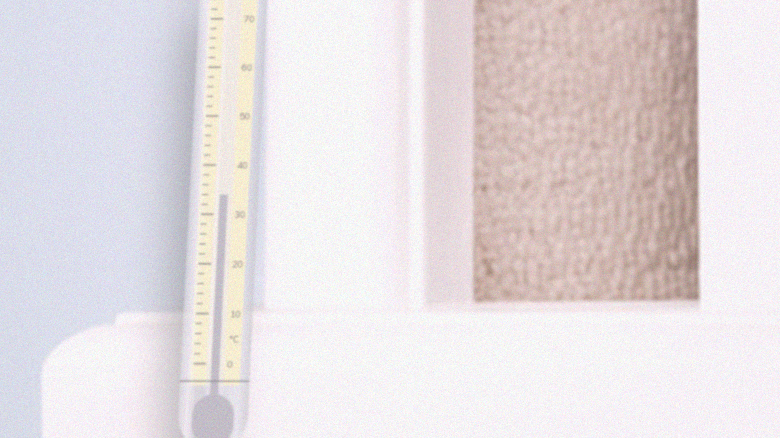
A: °C 34
